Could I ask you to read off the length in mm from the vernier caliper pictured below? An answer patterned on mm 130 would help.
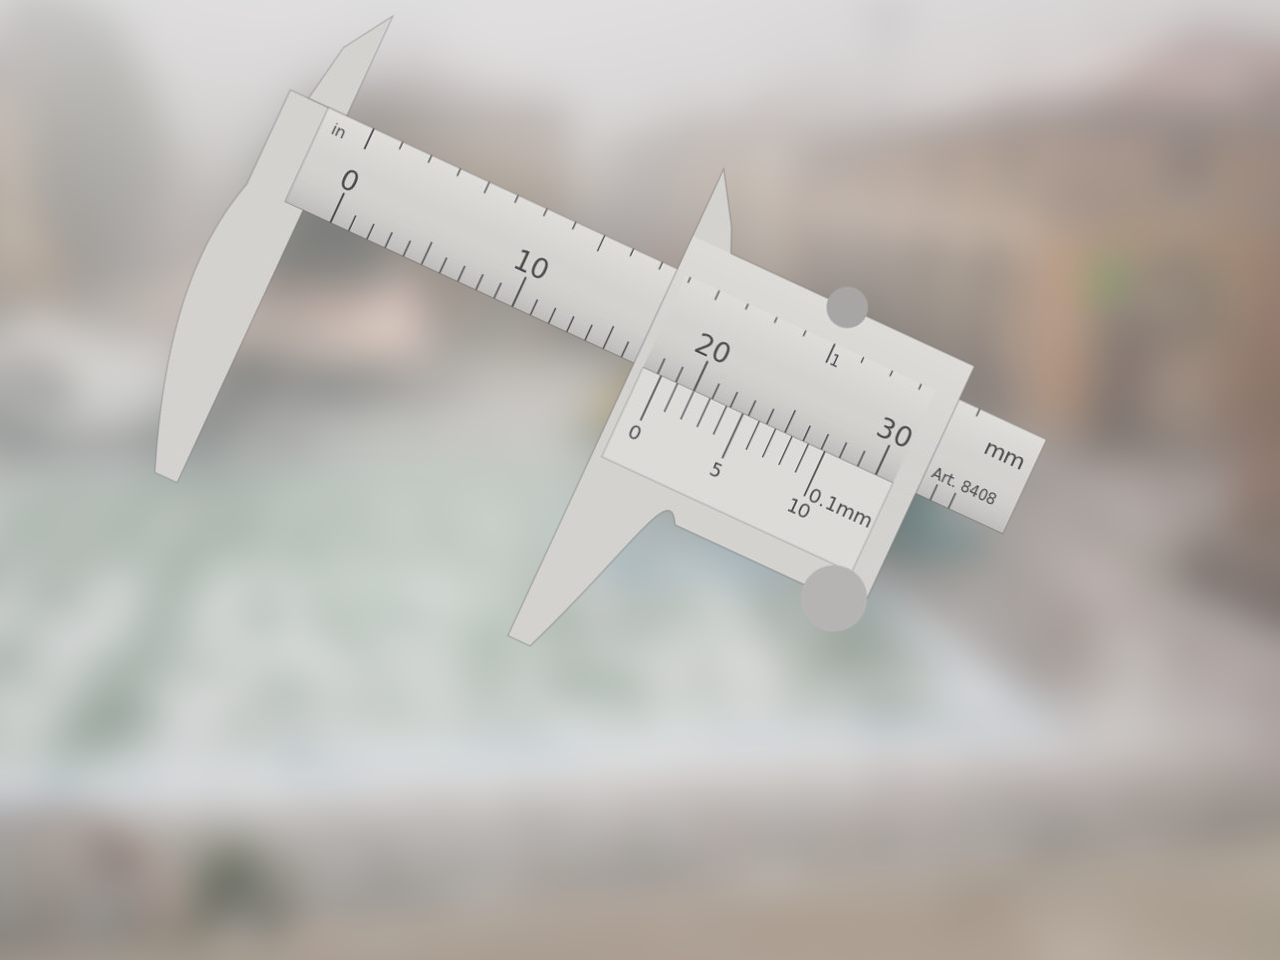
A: mm 18.2
